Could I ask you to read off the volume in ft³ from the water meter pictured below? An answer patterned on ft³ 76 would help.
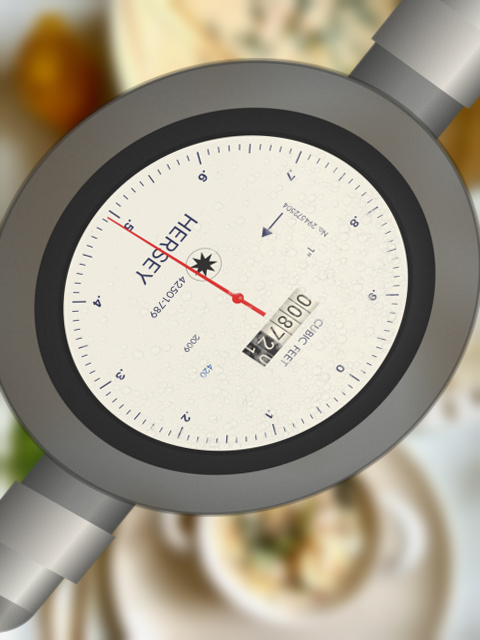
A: ft³ 8720.49
